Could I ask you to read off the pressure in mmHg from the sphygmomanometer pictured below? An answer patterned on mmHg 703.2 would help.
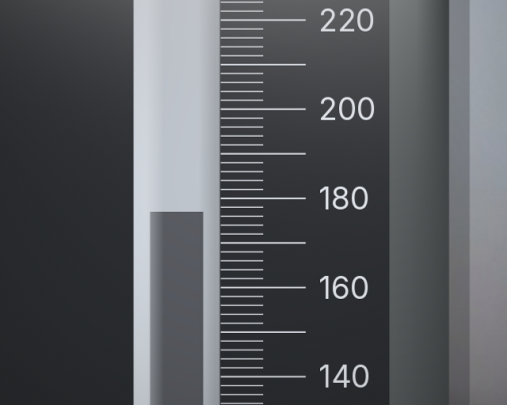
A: mmHg 177
